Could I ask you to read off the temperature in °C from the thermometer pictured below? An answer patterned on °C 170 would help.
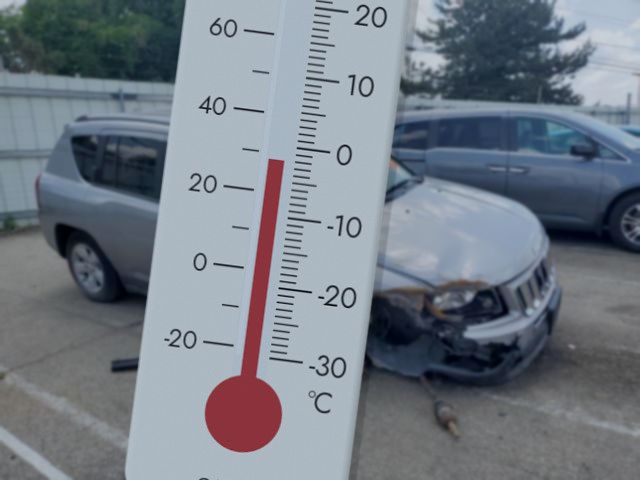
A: °C -2
